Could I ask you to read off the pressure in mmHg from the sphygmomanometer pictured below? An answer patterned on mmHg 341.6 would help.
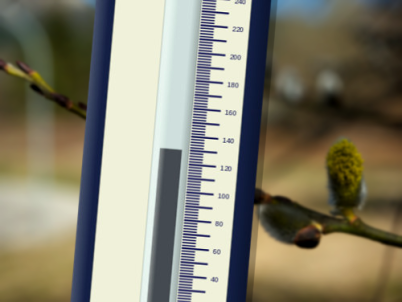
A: mmHg 130
